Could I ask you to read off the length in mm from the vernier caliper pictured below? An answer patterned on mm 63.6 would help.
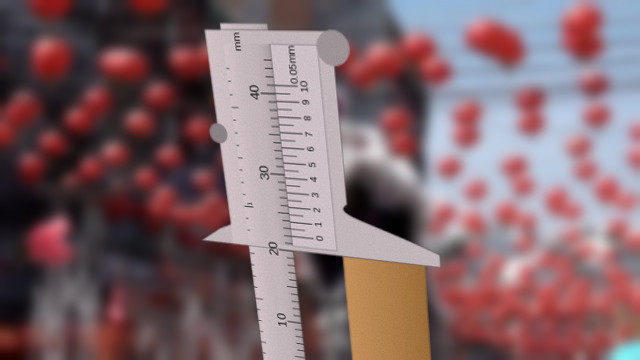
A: mm 22.0
